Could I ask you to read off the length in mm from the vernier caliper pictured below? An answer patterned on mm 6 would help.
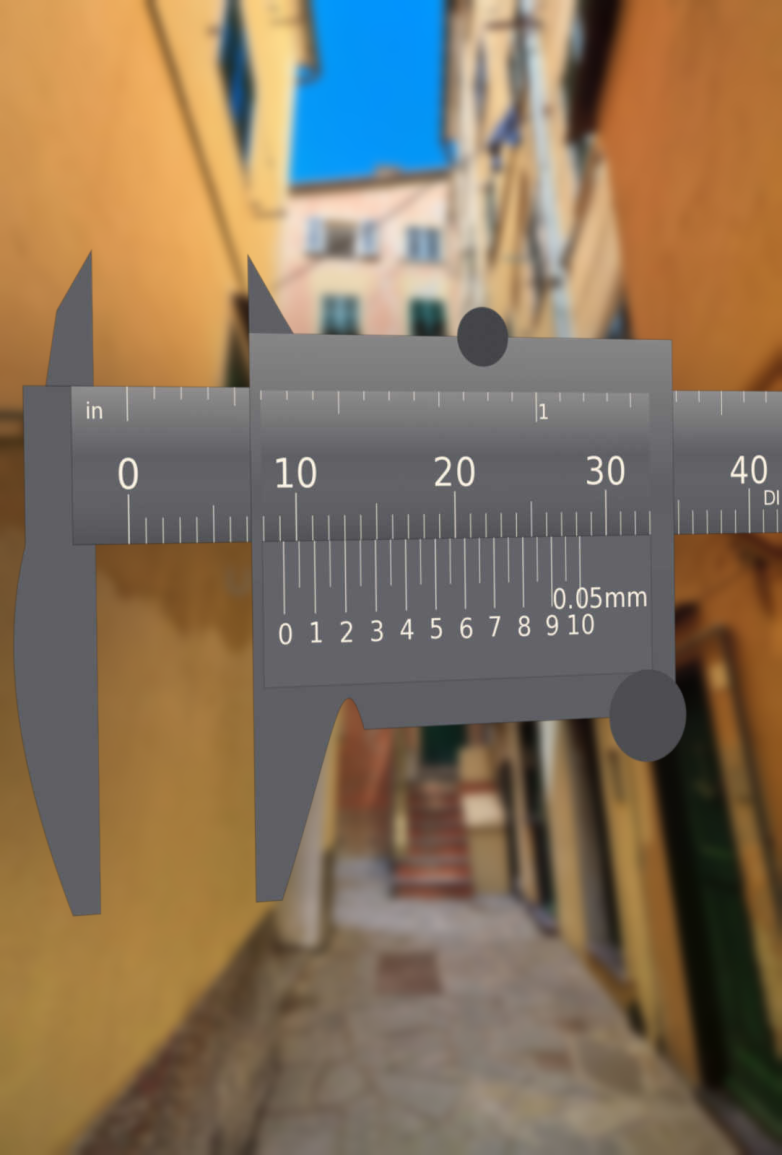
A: mm 9.2
